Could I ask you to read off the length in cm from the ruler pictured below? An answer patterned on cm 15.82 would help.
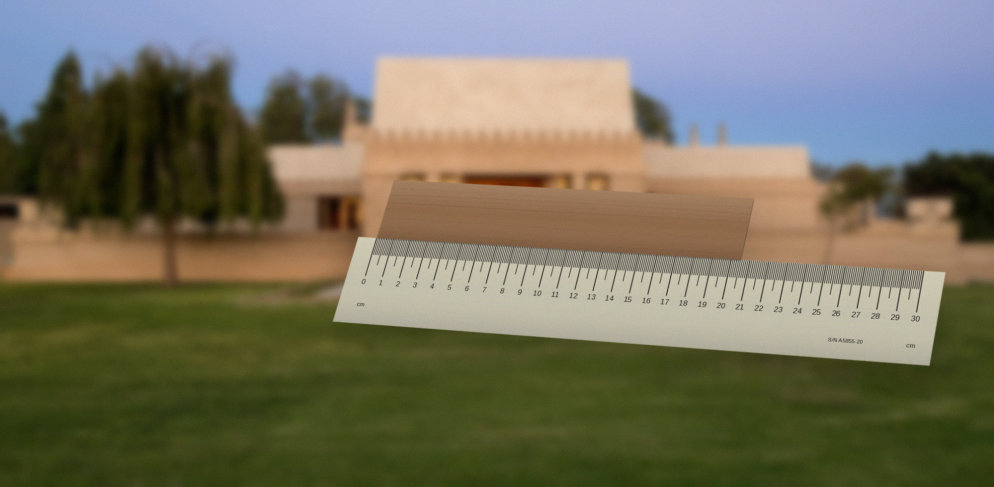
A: cm 20.5
